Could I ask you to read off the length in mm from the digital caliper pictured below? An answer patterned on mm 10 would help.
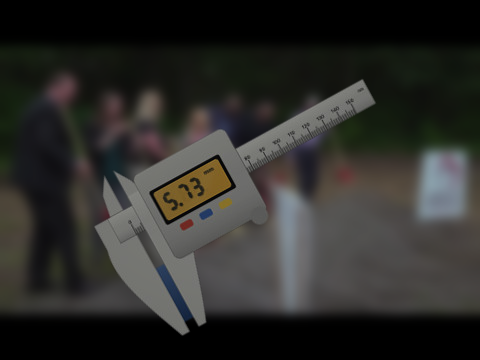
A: mm 5.73
